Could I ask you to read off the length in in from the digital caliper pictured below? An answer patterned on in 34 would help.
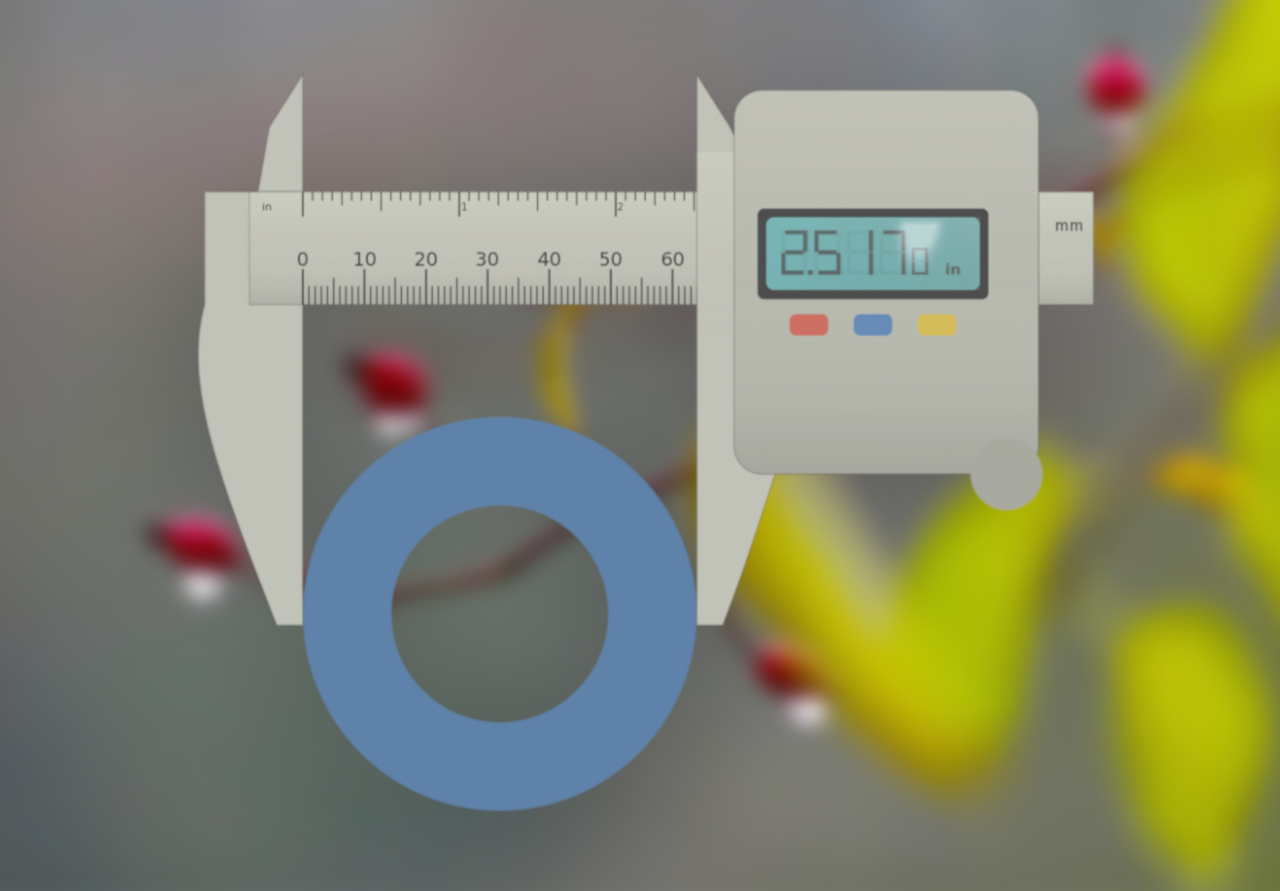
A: in 2.5170
